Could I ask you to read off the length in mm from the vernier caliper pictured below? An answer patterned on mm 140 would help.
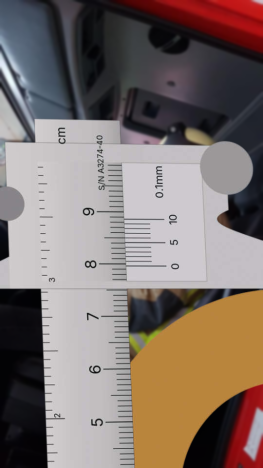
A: mm 79.6
